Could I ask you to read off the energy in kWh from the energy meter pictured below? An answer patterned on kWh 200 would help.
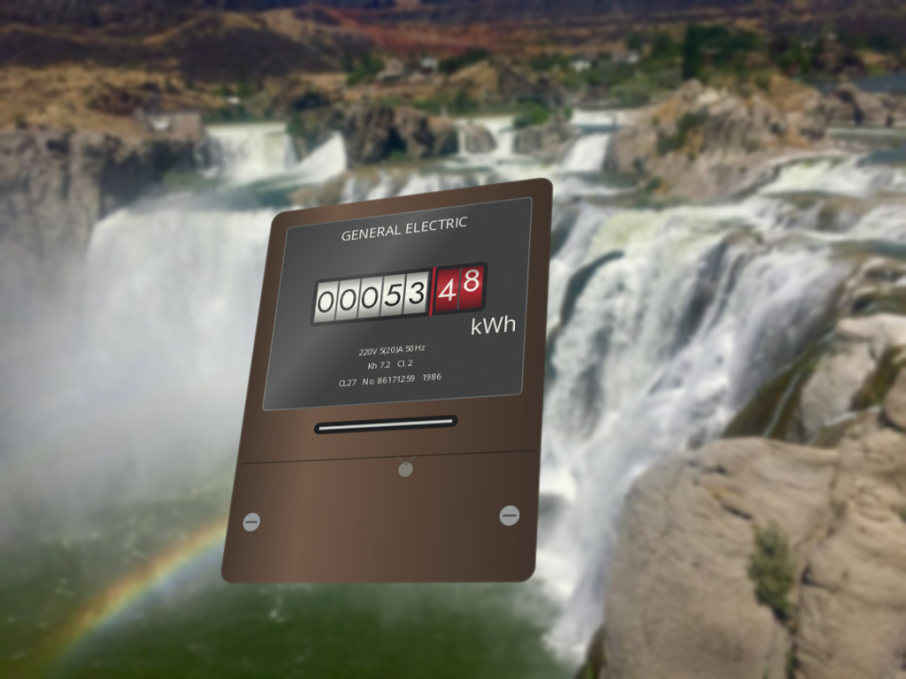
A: kWh 53.48
